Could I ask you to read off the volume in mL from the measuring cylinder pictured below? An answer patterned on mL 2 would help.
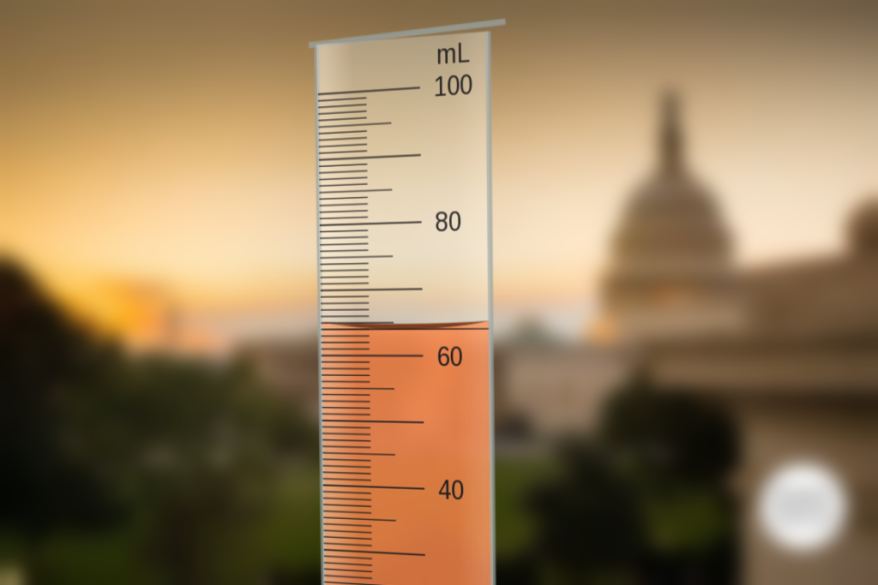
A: mL 64
